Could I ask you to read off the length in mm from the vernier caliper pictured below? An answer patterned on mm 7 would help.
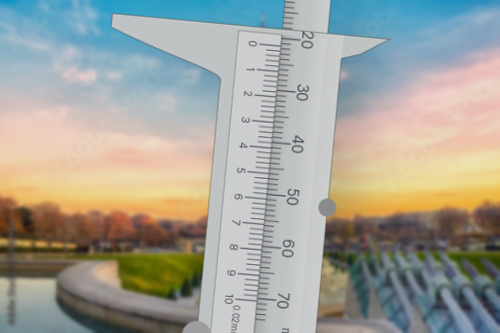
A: mm 21.5
